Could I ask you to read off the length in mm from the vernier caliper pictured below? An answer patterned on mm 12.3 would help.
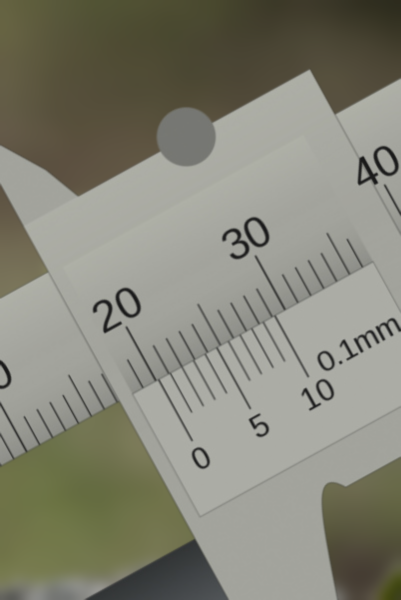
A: mm 20.2
